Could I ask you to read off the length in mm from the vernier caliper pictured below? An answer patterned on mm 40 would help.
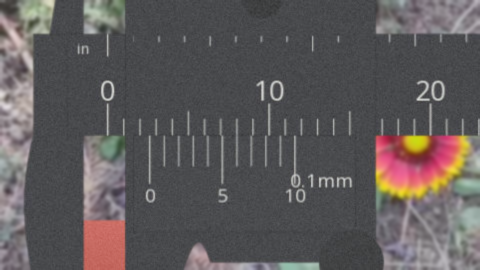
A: mm 2.6
